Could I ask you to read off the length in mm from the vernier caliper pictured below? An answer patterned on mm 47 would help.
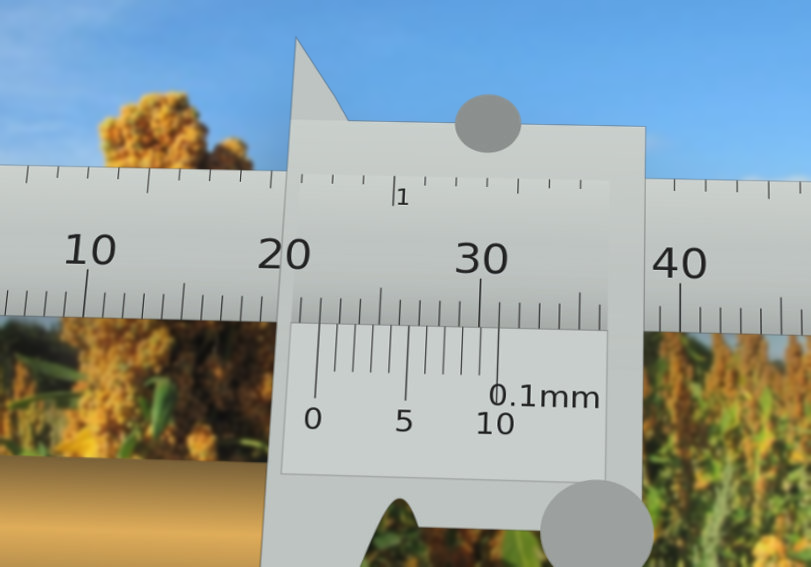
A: mm 22.0
